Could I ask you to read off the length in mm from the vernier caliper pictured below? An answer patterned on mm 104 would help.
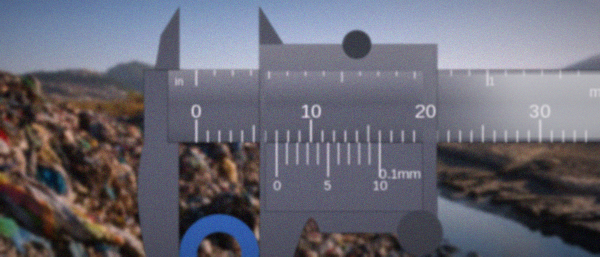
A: mm 7.0
